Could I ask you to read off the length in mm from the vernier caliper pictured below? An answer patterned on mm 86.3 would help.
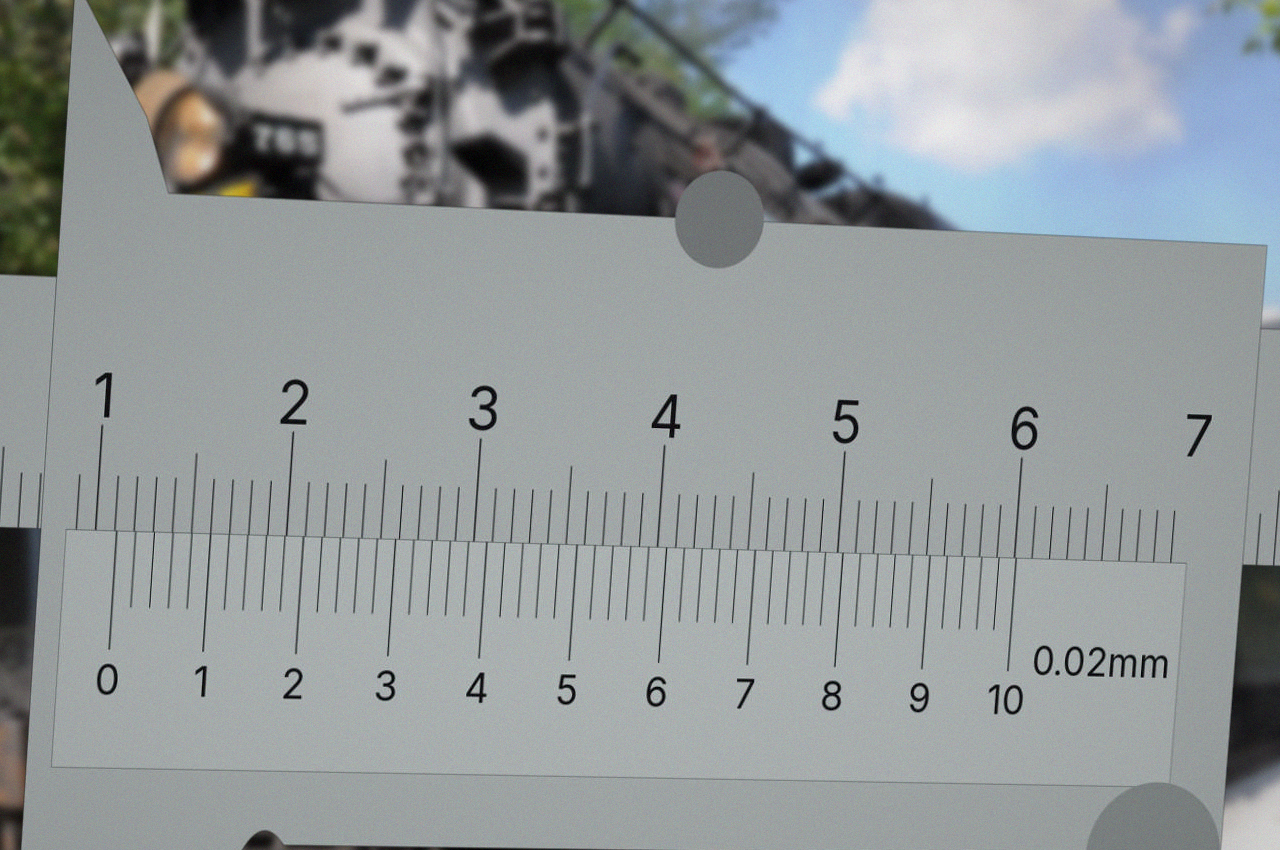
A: mm 11.1
